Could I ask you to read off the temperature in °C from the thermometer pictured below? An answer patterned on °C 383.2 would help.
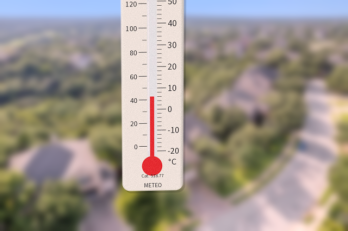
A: °C 6
